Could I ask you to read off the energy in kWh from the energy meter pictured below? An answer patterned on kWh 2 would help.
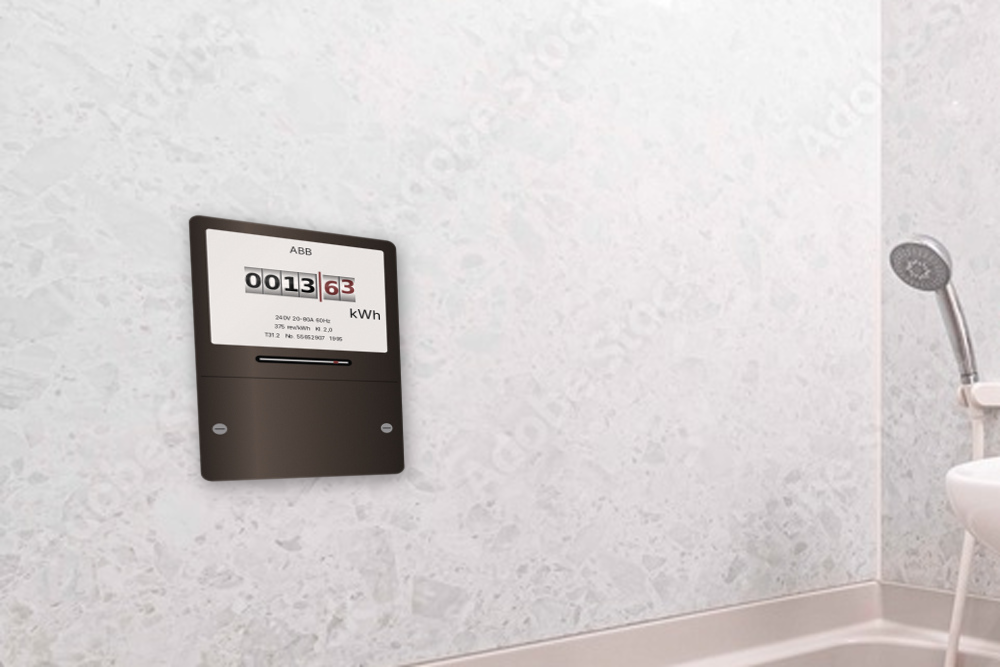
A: kWh 13.63
